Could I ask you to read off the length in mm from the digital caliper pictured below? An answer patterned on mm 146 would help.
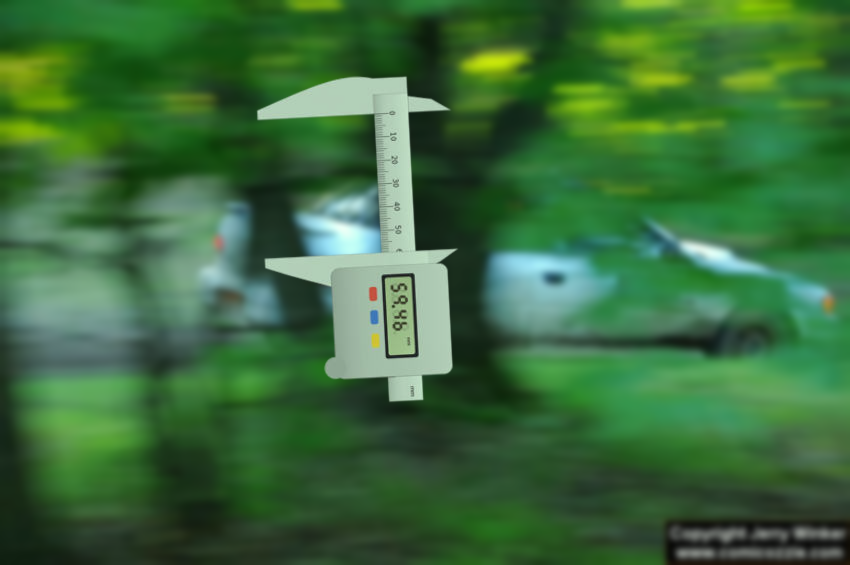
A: mm 59.46
